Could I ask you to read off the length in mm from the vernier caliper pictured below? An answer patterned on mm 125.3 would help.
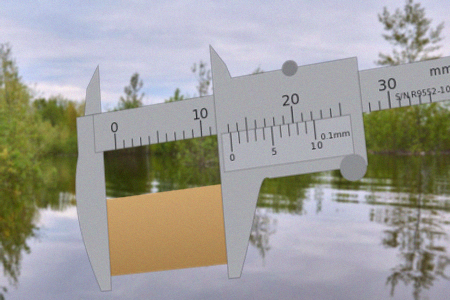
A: mm 13.2
